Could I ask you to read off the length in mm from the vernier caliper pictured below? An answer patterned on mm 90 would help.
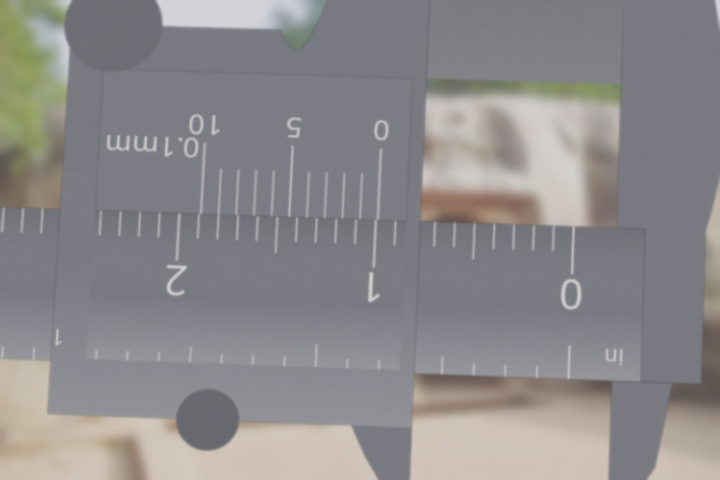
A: mm 9.9
